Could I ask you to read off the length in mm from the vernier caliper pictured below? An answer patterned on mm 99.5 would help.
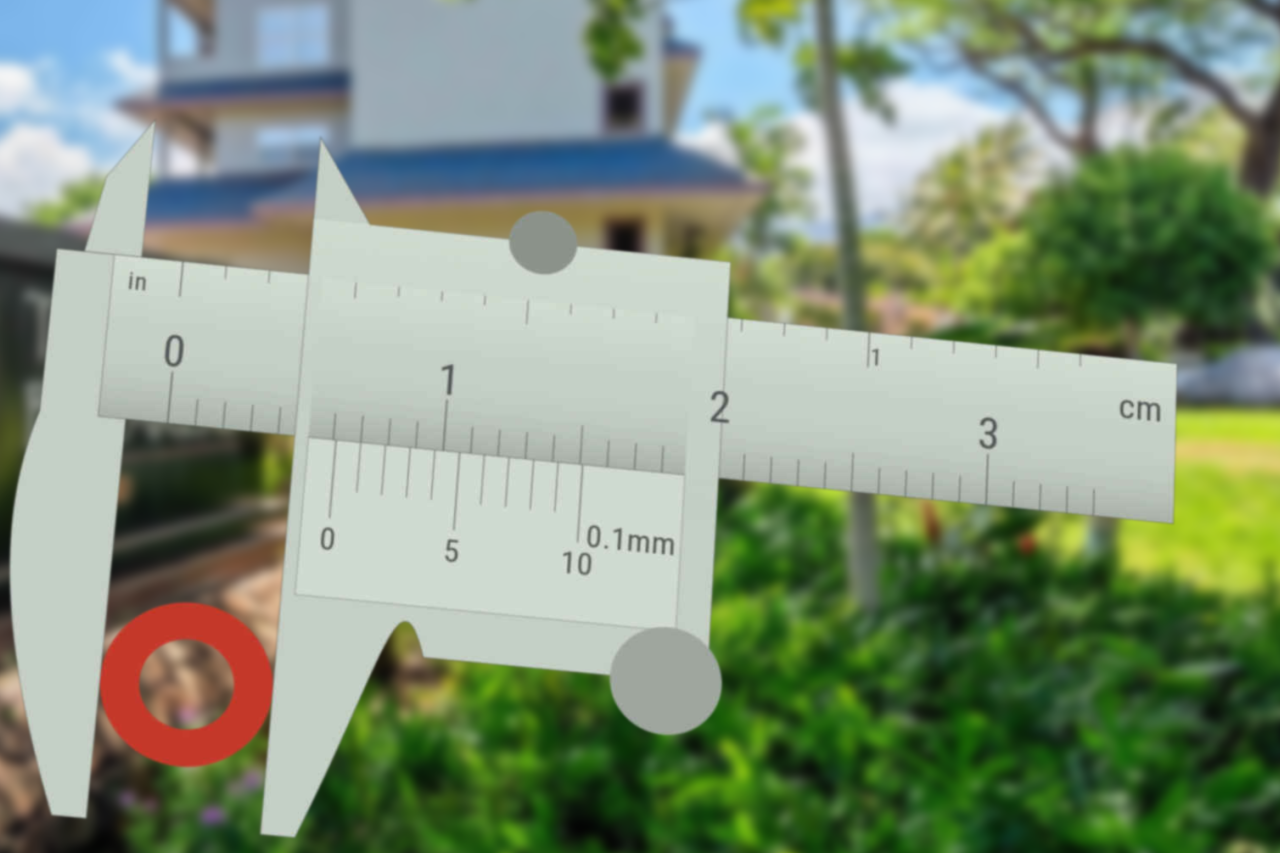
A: mm 6.1
